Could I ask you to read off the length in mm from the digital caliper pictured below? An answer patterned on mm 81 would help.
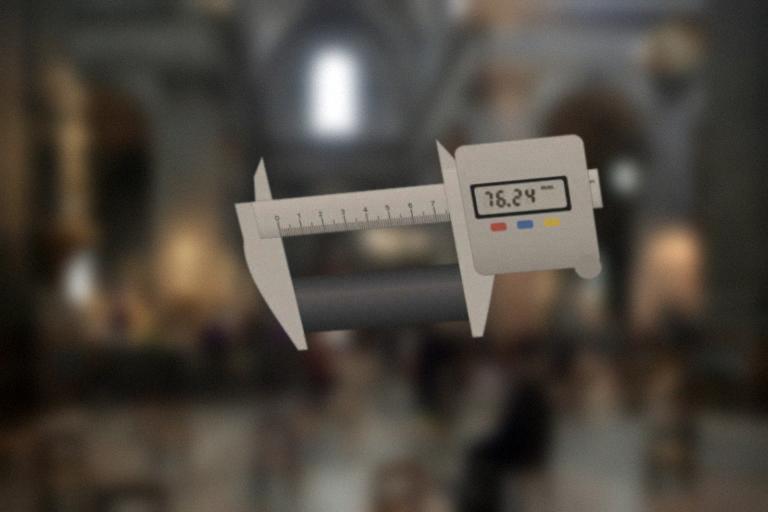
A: mm 76.24
